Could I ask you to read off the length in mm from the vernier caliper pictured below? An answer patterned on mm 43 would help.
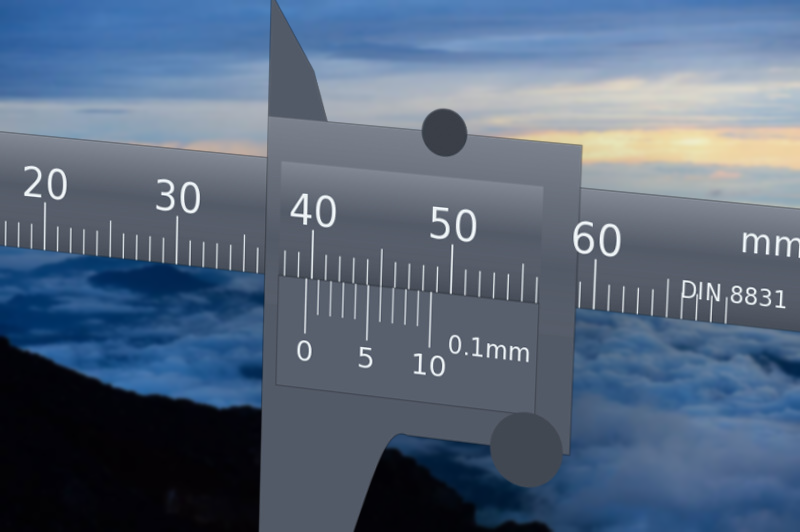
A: mm 39.6
